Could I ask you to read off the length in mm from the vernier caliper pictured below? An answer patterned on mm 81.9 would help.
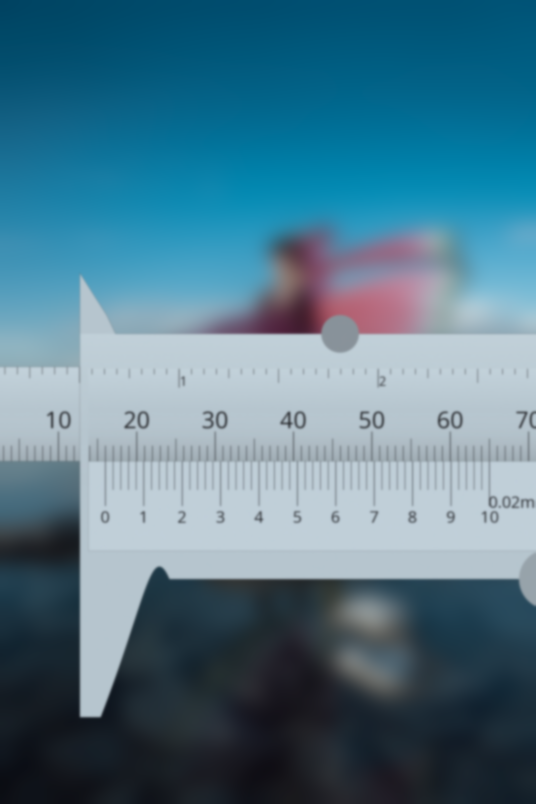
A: mm 16.0
